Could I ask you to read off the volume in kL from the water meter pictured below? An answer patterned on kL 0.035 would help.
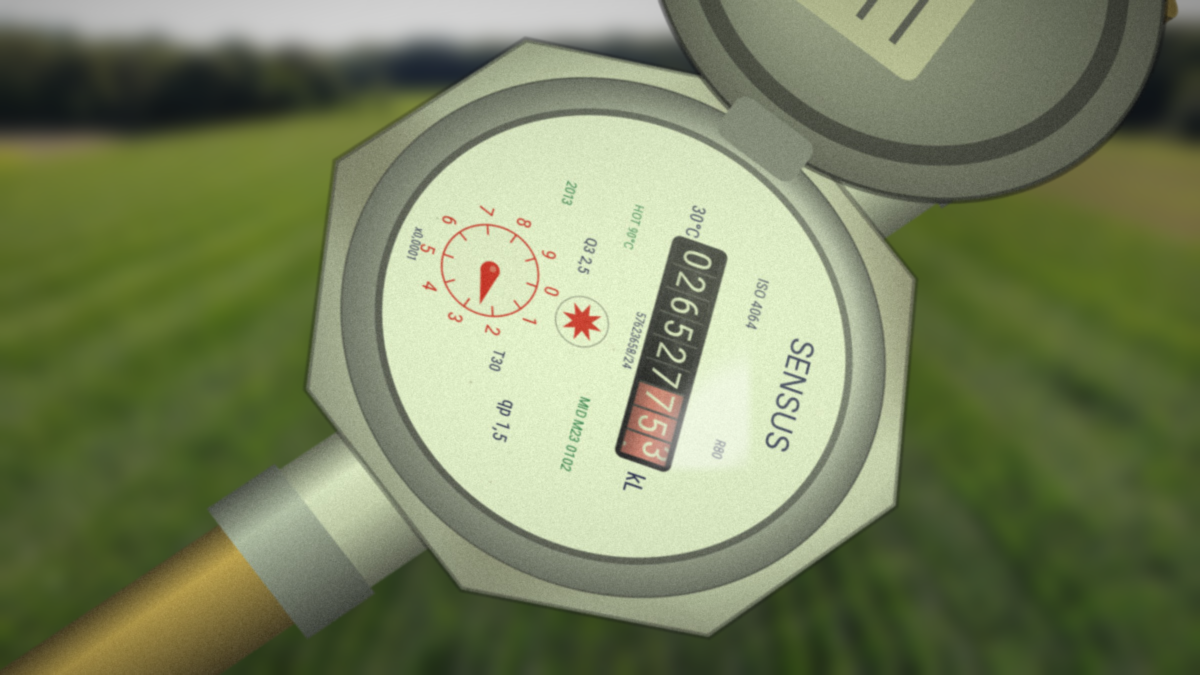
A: kL 26527.7532
